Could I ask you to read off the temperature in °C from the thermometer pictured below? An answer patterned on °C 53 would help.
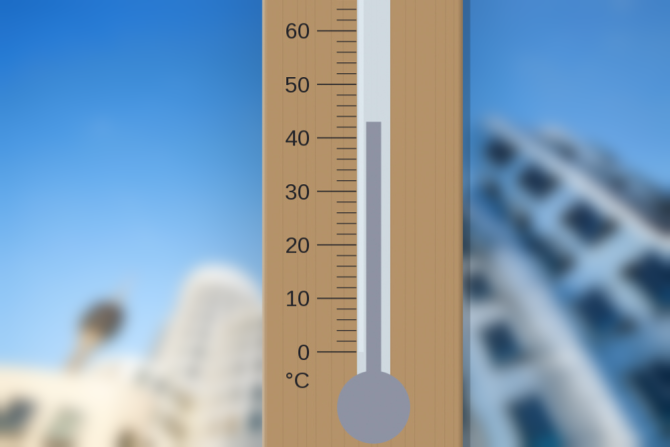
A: °C 43
